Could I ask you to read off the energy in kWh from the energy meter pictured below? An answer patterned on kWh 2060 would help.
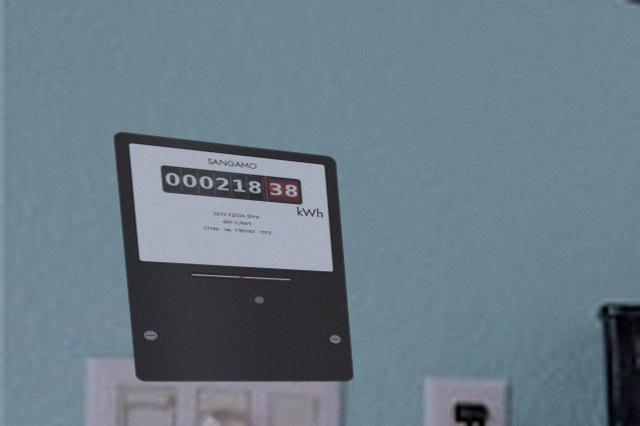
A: kWh 218.38
